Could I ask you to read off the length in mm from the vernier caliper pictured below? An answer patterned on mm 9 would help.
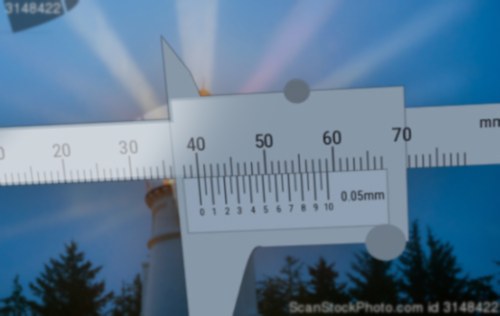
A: mm 40.0
